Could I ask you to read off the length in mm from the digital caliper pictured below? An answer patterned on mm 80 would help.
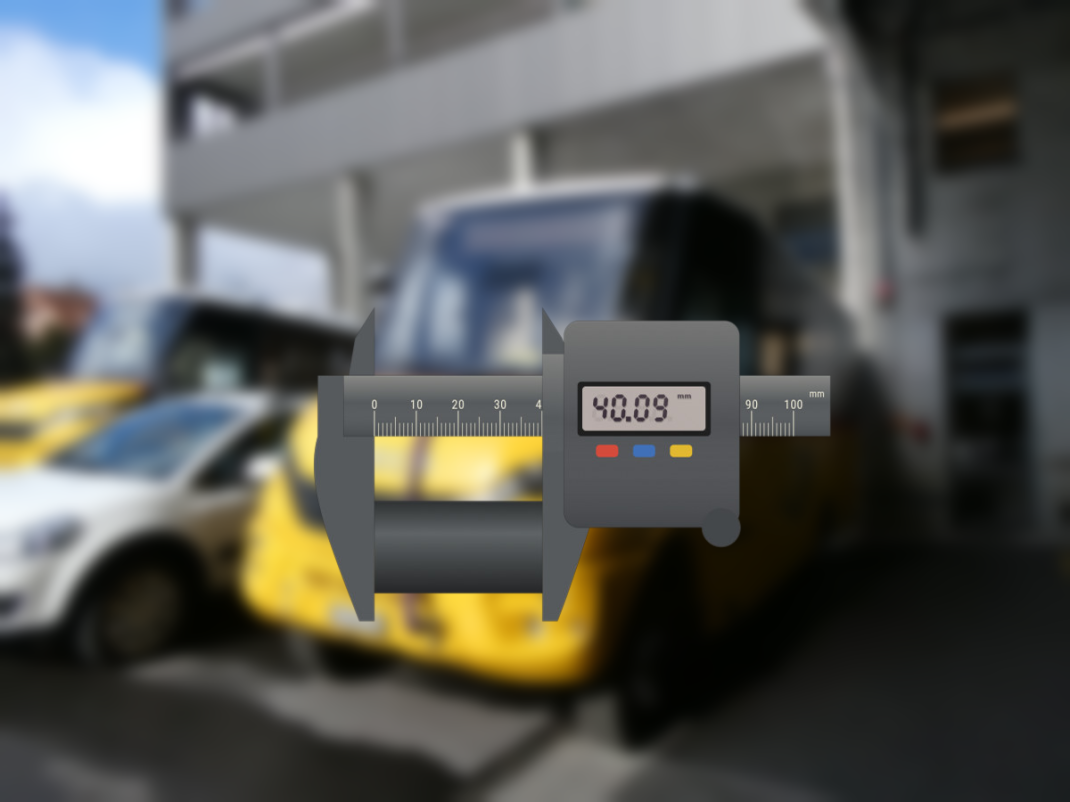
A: mm 40.09
